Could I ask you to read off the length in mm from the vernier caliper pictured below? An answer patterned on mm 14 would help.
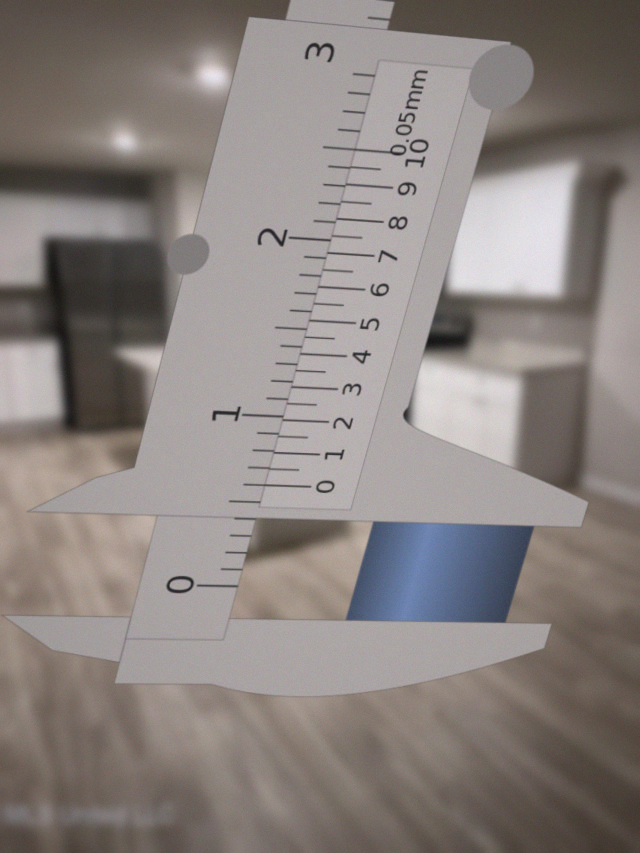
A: mm 6.0
